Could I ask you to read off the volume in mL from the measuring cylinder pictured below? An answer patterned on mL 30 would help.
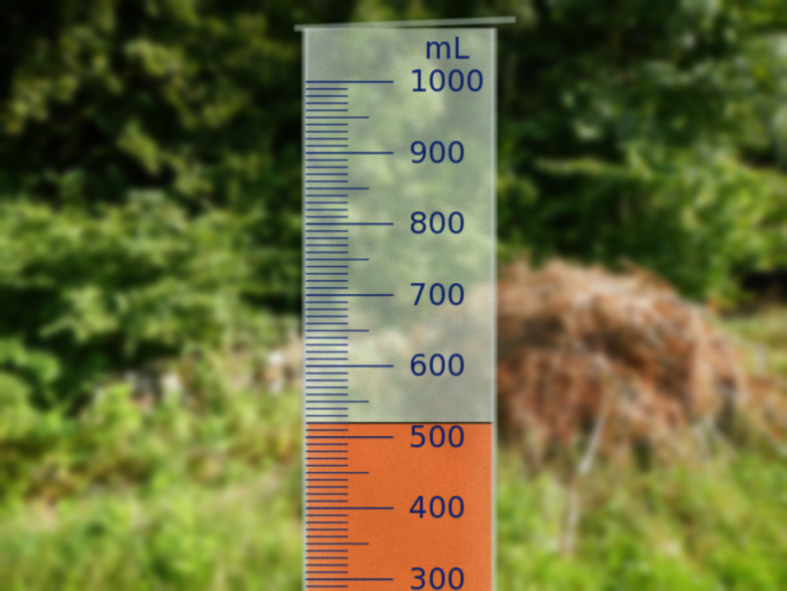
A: mL 520
